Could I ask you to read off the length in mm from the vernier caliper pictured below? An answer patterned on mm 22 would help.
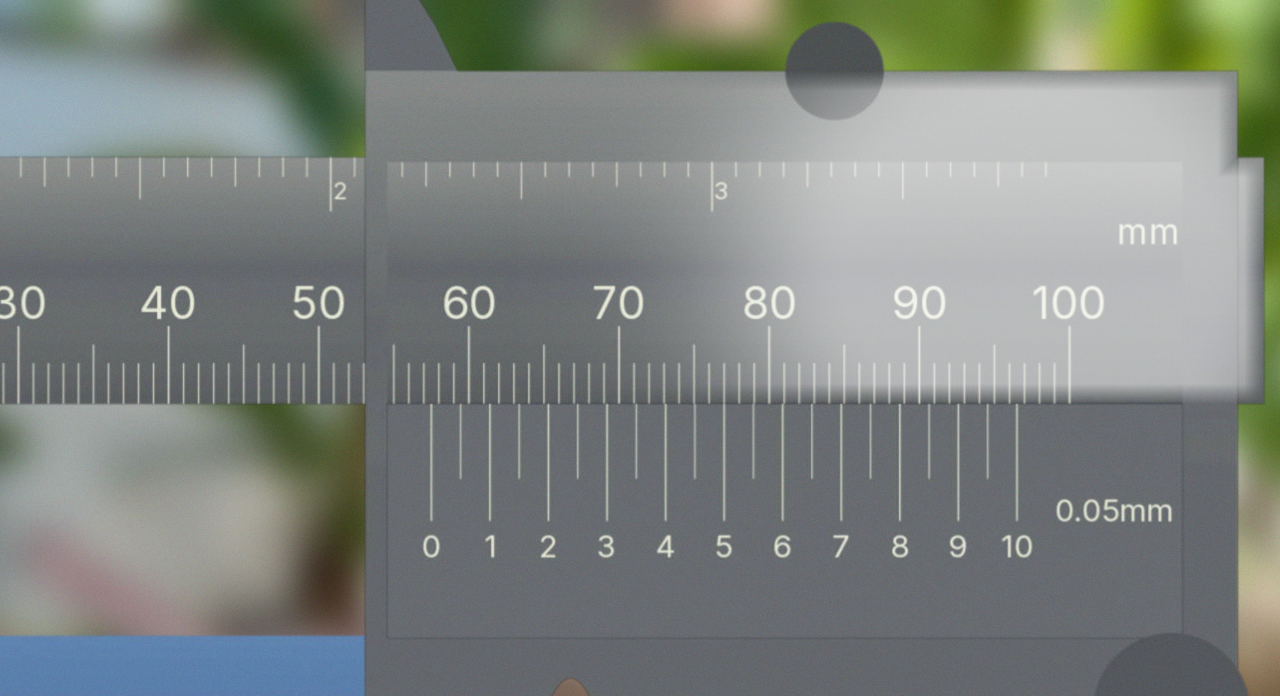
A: mm 57.5
